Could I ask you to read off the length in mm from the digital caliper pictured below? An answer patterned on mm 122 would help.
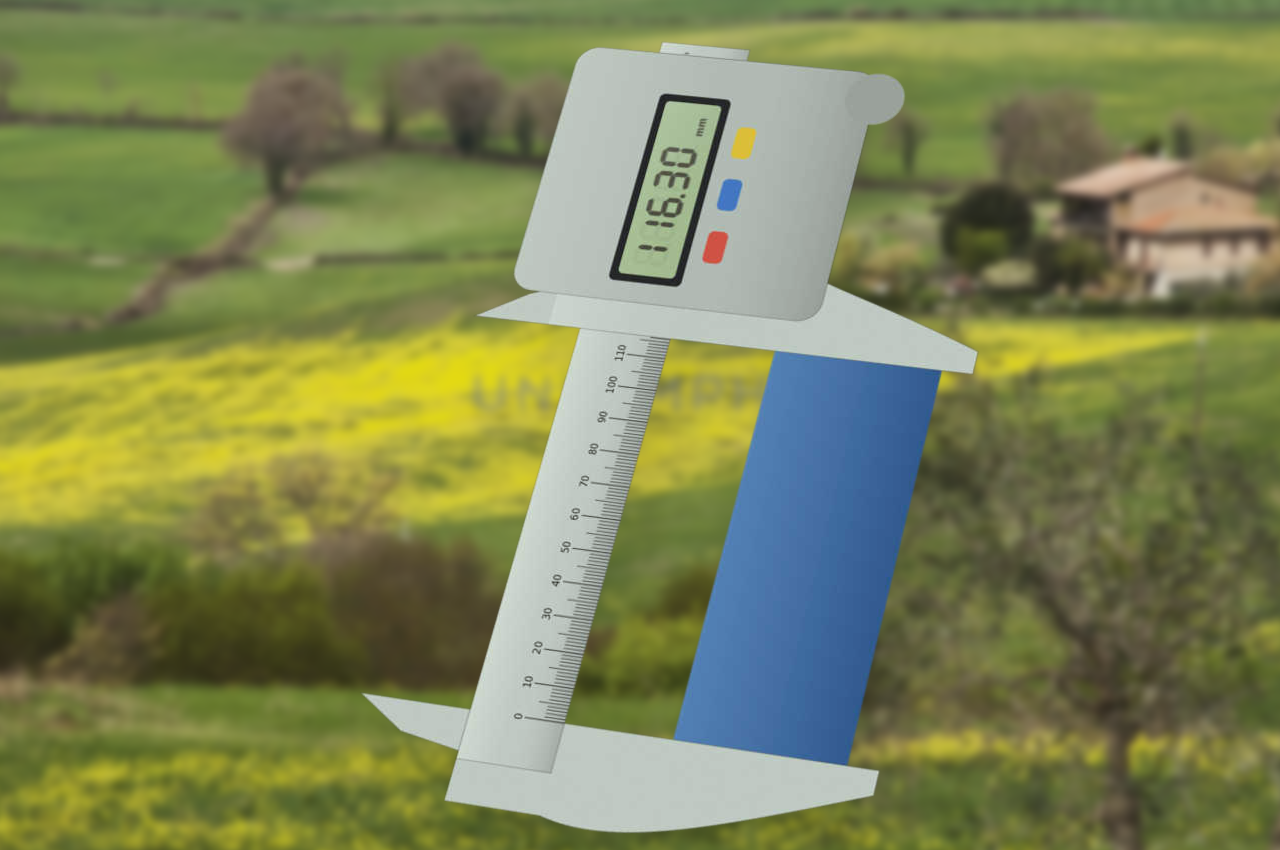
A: mm 116.30
